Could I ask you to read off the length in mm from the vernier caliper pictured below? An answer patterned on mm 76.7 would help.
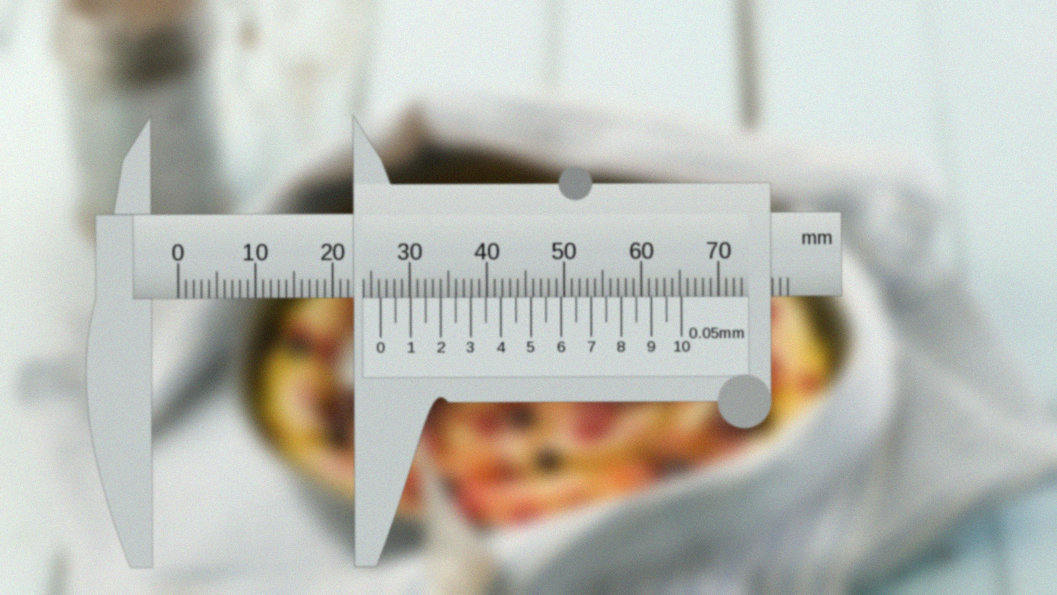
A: mm 26.2
